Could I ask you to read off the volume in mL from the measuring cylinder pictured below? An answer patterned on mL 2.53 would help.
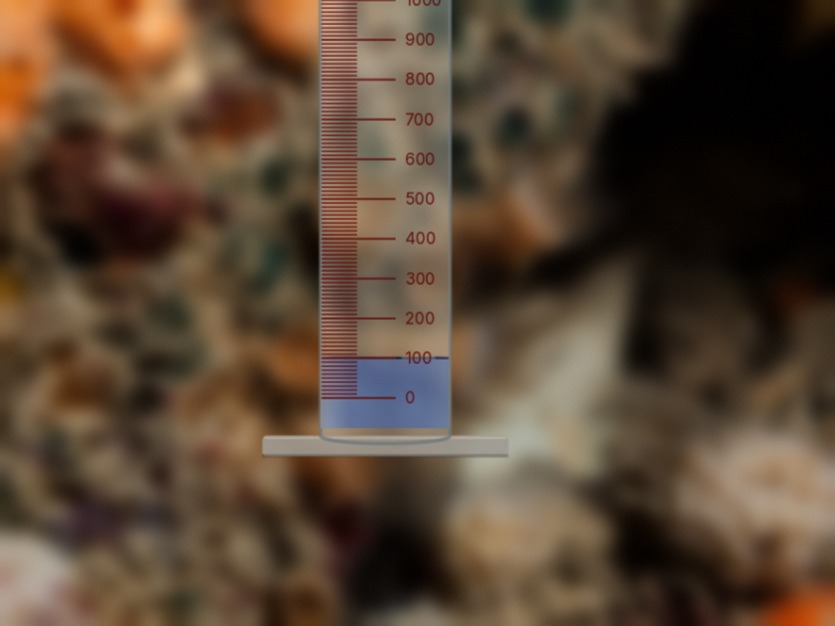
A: mL 100
